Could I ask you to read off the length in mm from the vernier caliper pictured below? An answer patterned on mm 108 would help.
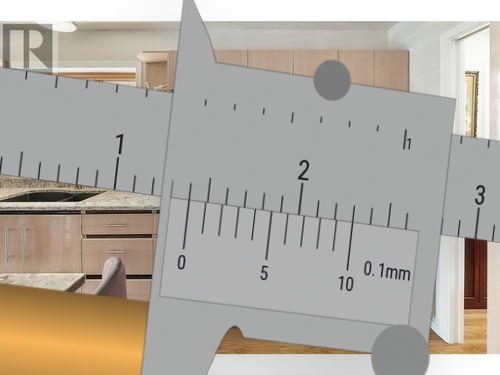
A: mm 14.0
